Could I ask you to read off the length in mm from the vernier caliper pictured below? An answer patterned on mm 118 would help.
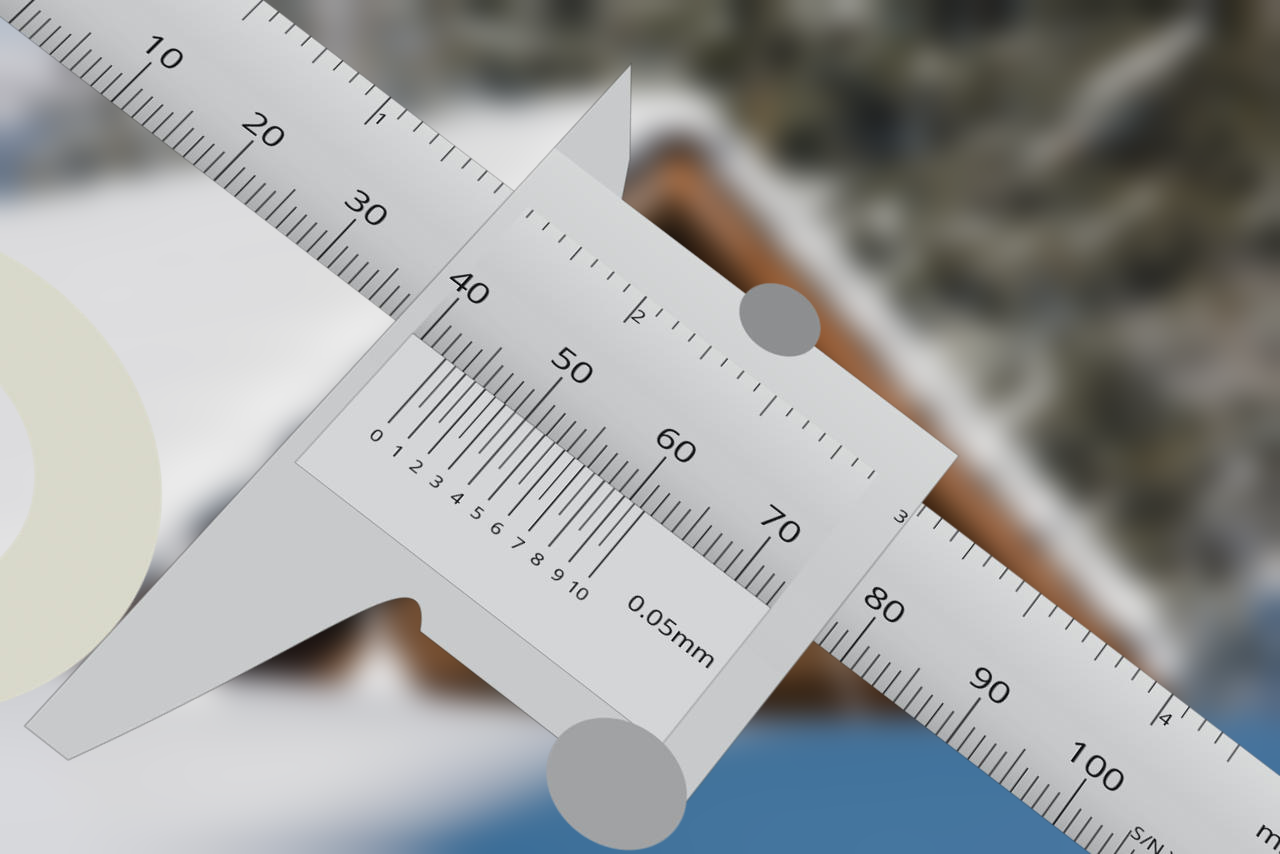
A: mm 42.4
